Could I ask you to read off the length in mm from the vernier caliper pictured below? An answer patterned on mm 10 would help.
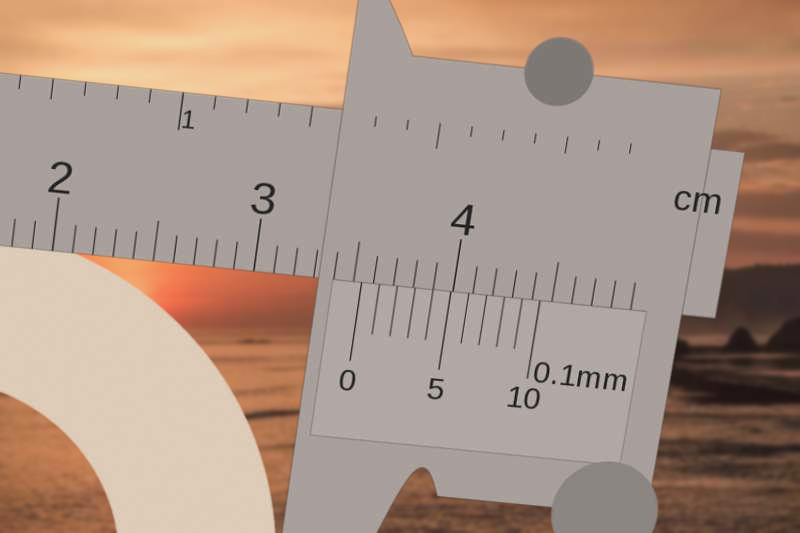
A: mm 35.4
